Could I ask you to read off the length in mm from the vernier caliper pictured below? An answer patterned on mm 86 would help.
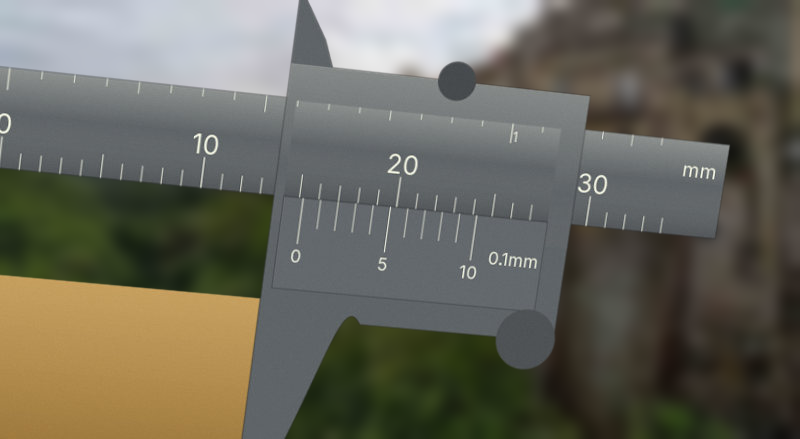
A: mm 15.2
